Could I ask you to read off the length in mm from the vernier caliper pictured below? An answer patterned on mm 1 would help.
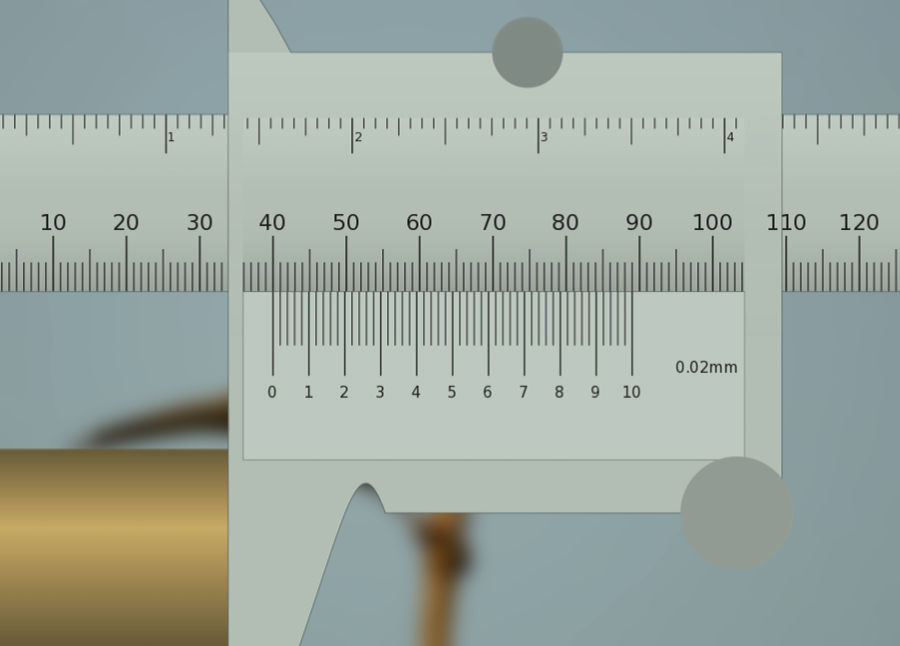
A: mm 40.0
